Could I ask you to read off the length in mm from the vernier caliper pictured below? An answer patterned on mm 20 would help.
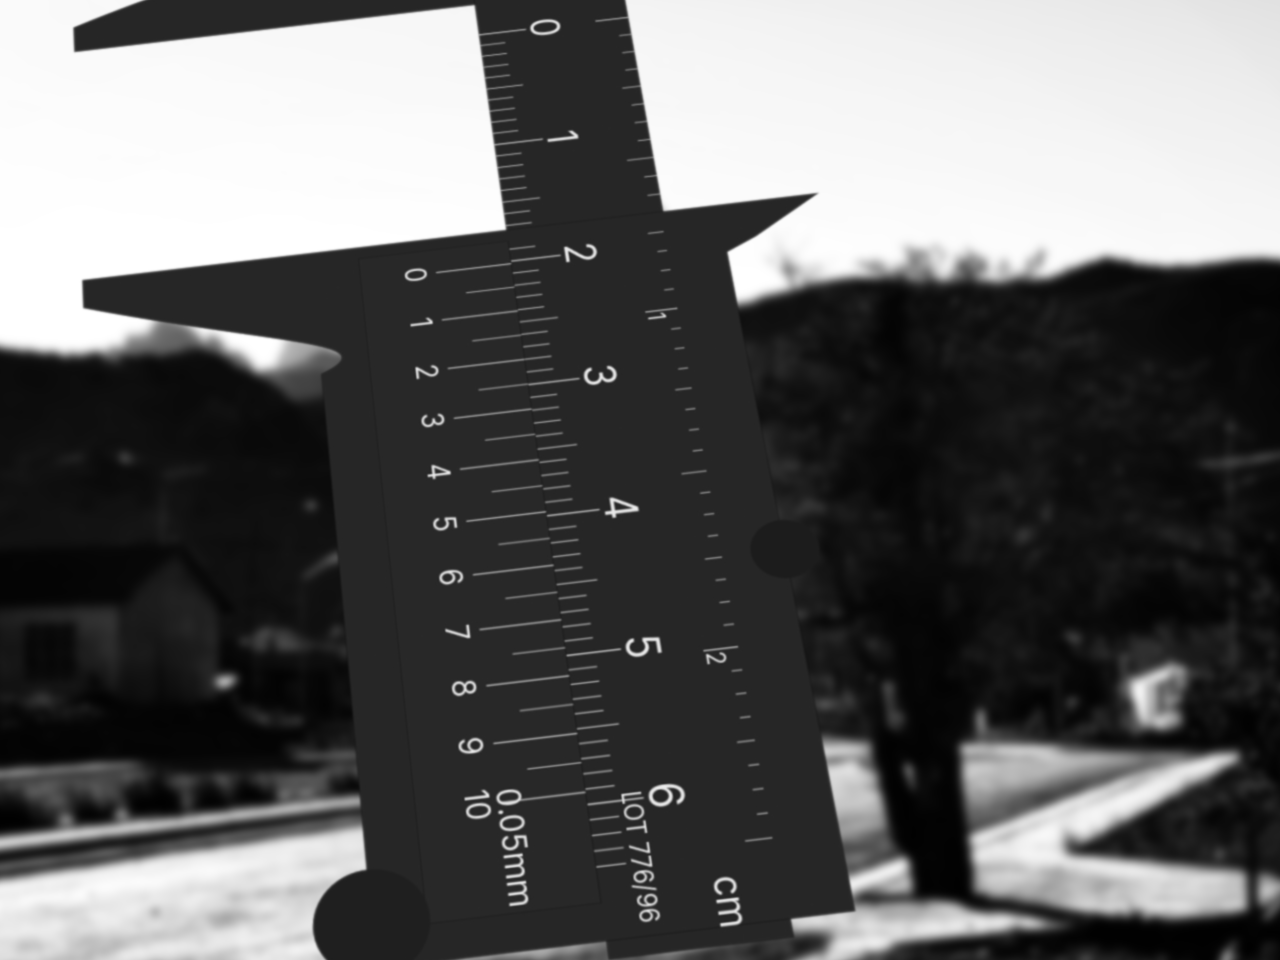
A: mm 20.2
